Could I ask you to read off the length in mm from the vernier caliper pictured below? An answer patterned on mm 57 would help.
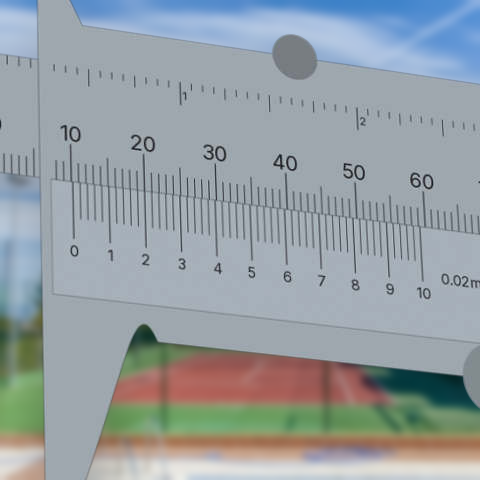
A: mm 10.2
